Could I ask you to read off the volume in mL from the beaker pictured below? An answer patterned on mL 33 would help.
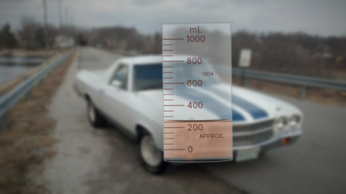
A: mL 250
